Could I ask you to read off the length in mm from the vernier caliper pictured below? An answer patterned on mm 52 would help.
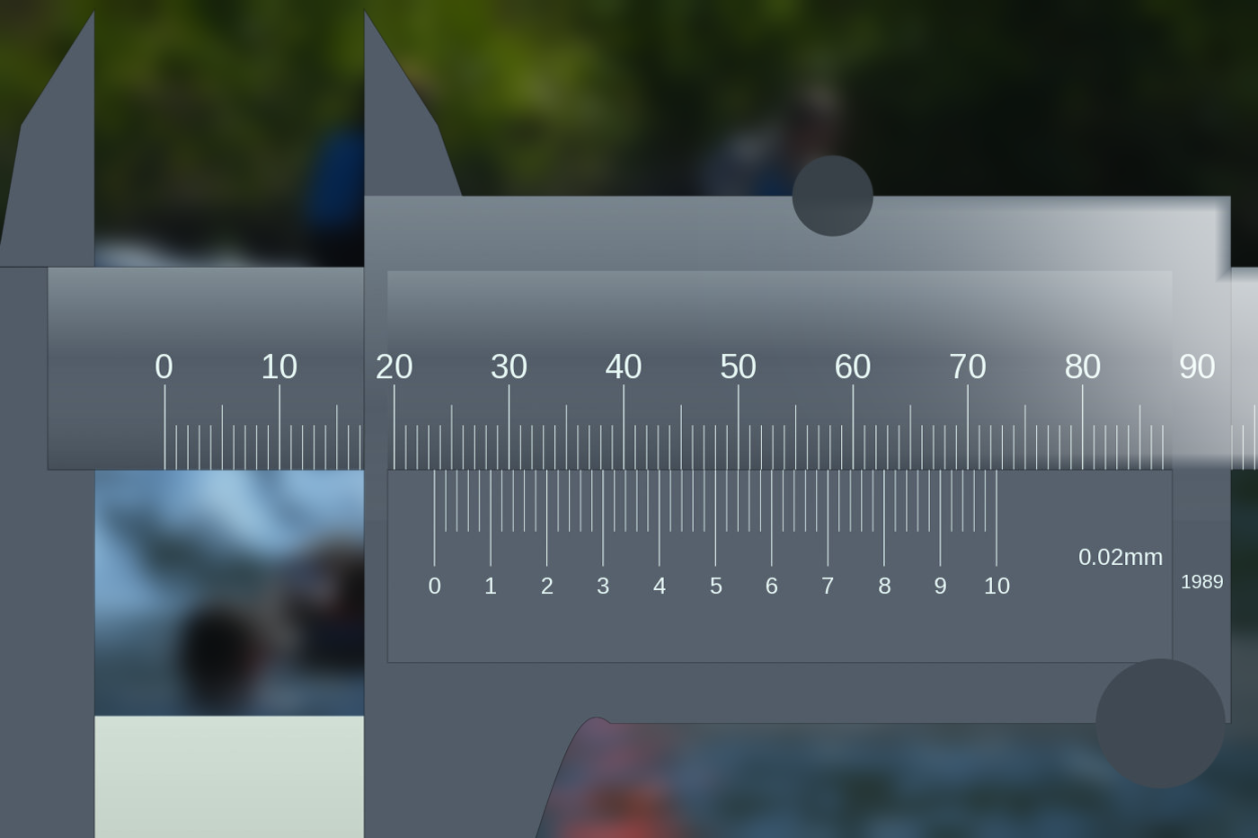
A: mm 23.5
